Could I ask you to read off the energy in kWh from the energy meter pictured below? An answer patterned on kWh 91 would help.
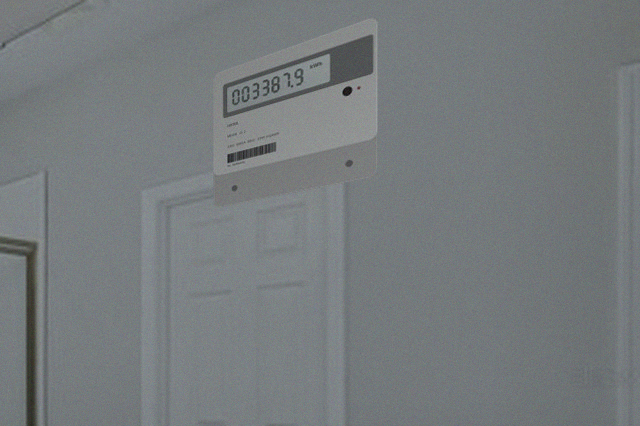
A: kWh 3387.9
